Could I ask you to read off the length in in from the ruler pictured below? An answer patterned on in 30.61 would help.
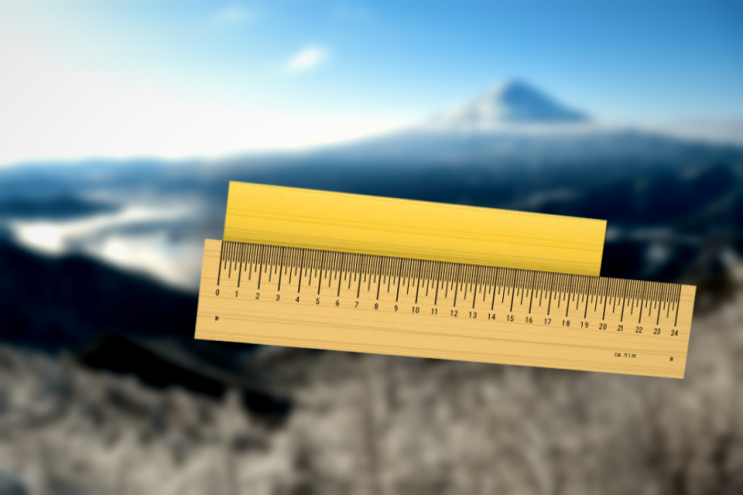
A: in 19.5
